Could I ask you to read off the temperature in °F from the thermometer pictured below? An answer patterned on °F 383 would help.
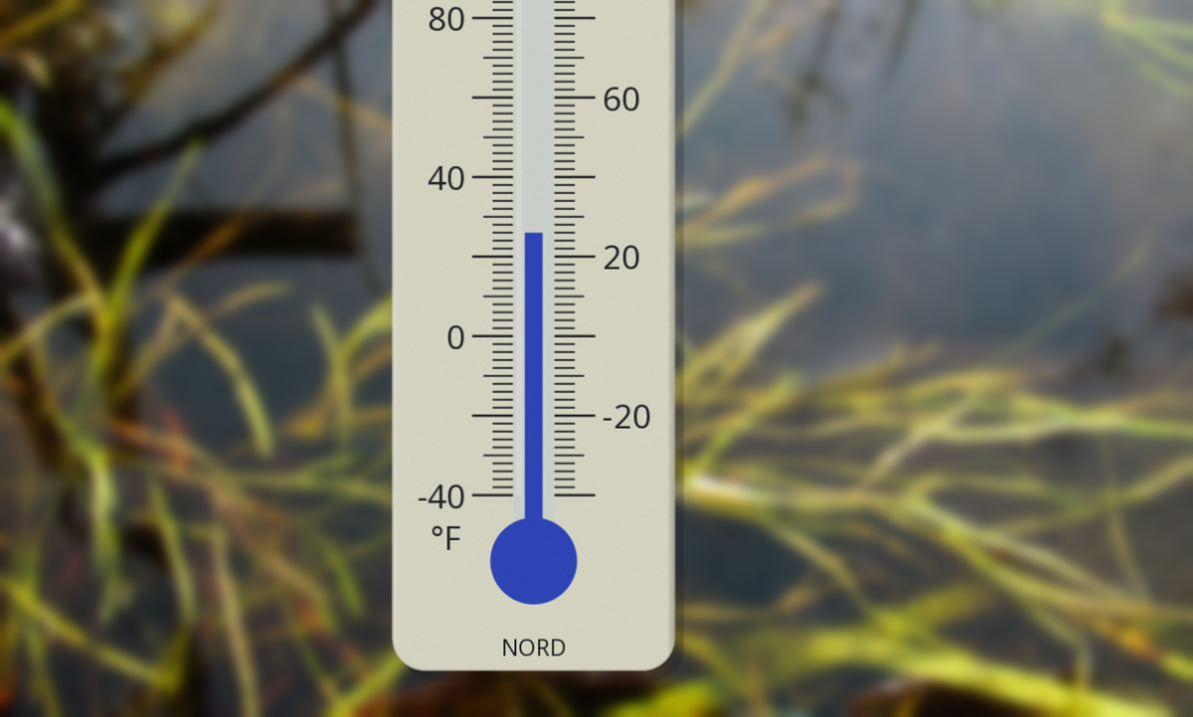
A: °F 26
